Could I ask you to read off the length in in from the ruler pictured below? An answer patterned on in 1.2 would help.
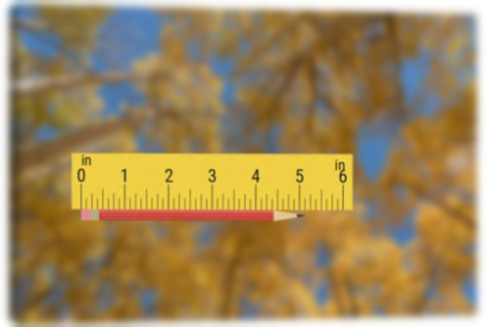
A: in 5.125
